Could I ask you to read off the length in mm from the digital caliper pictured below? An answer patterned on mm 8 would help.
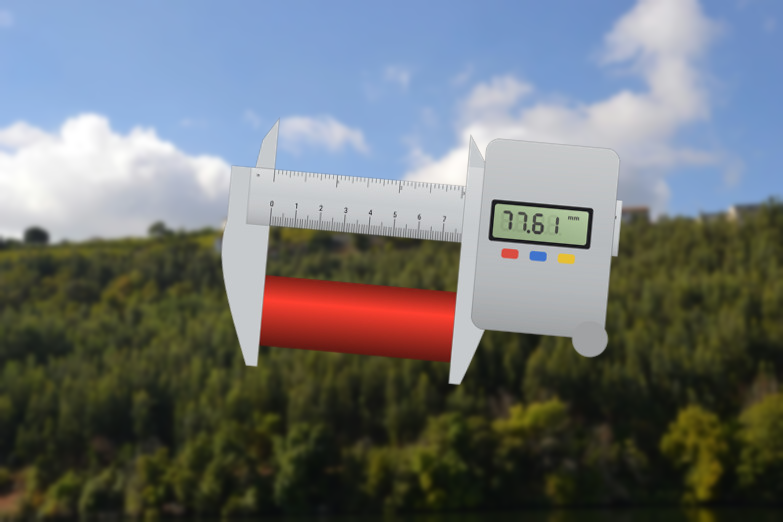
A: mm 77.61
